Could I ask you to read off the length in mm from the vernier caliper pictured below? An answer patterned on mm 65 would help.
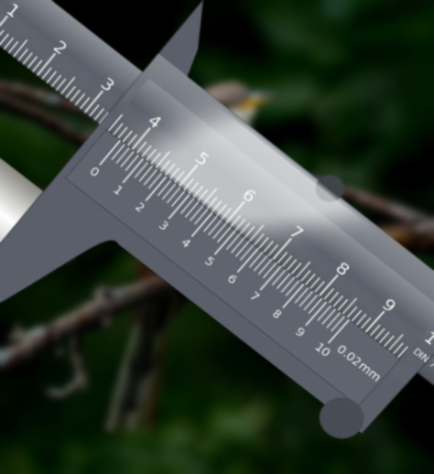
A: mm 37.5
